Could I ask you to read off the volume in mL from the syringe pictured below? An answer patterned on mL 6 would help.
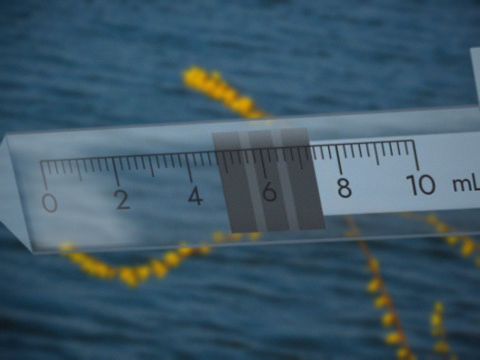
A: mL 4.8
